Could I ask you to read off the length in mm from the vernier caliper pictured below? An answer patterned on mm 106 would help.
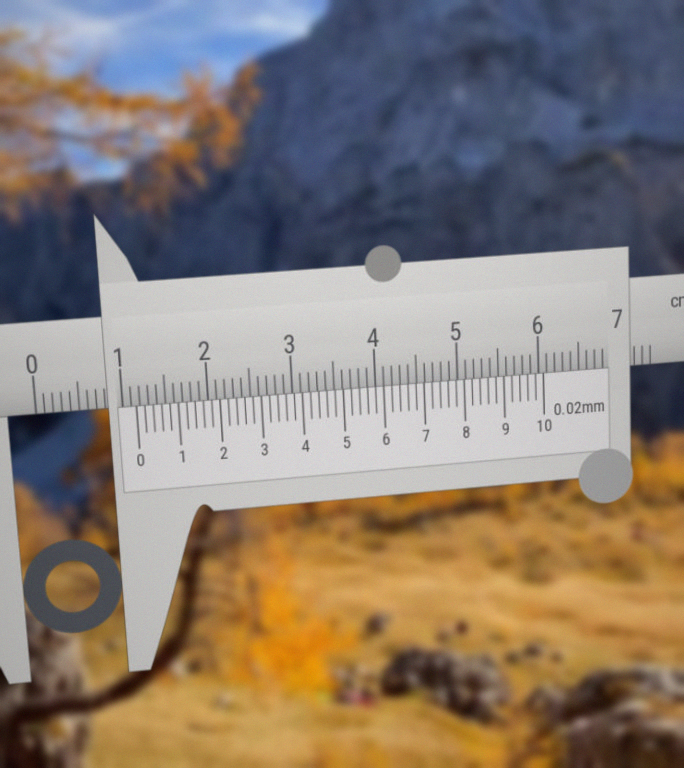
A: mm 11.6
